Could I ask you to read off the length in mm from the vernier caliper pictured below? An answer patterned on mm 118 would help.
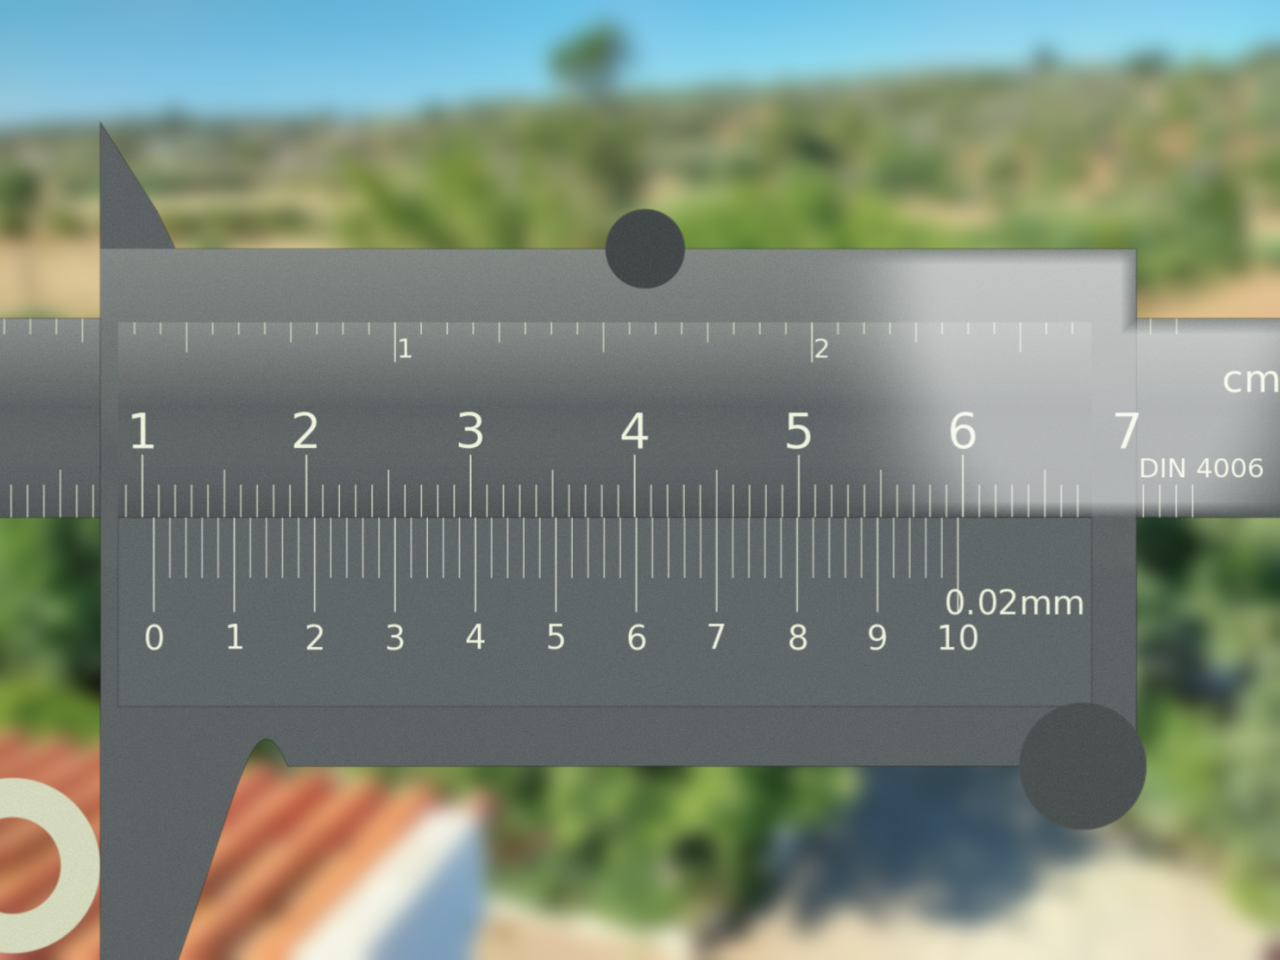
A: mm 10.7
